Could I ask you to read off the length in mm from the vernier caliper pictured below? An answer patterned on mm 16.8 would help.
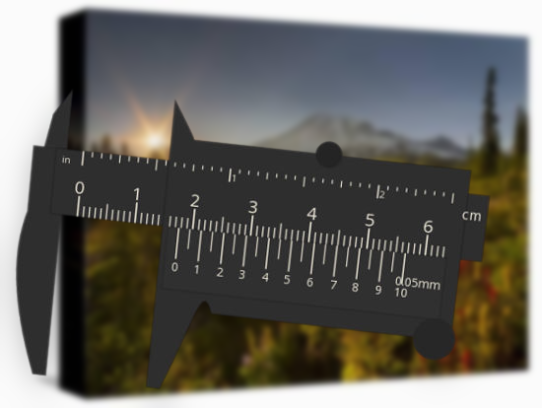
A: mm 17.6
